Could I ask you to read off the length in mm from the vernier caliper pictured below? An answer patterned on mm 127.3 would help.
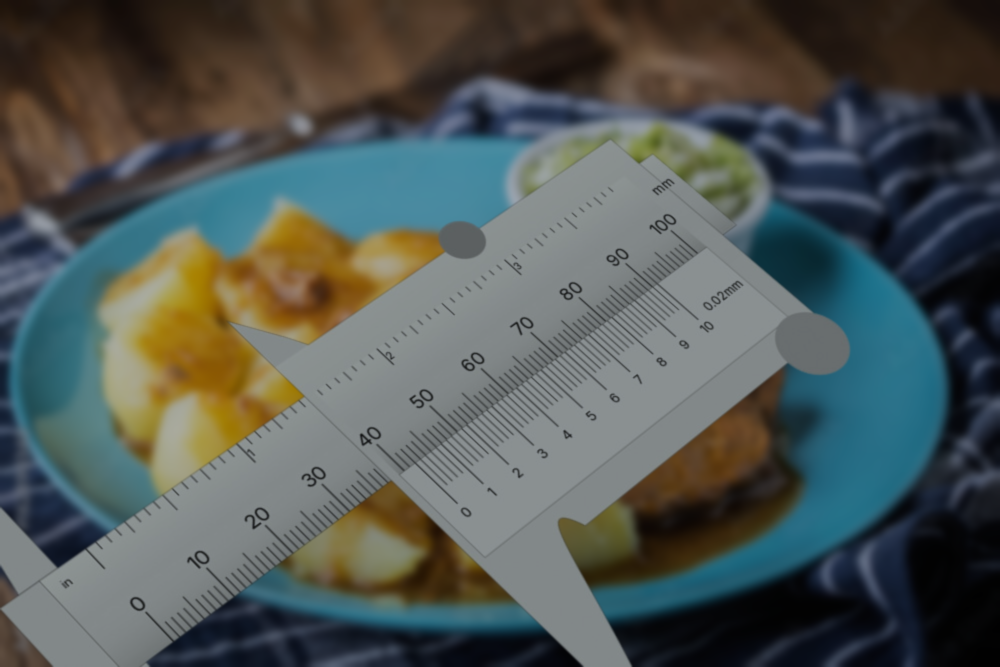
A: mm 42.0
